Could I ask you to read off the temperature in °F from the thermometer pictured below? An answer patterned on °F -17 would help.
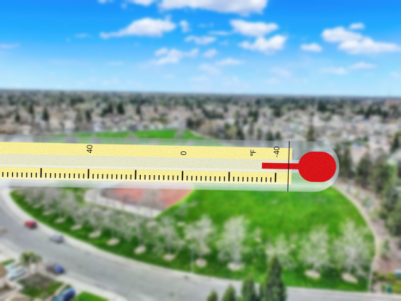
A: °F -34
